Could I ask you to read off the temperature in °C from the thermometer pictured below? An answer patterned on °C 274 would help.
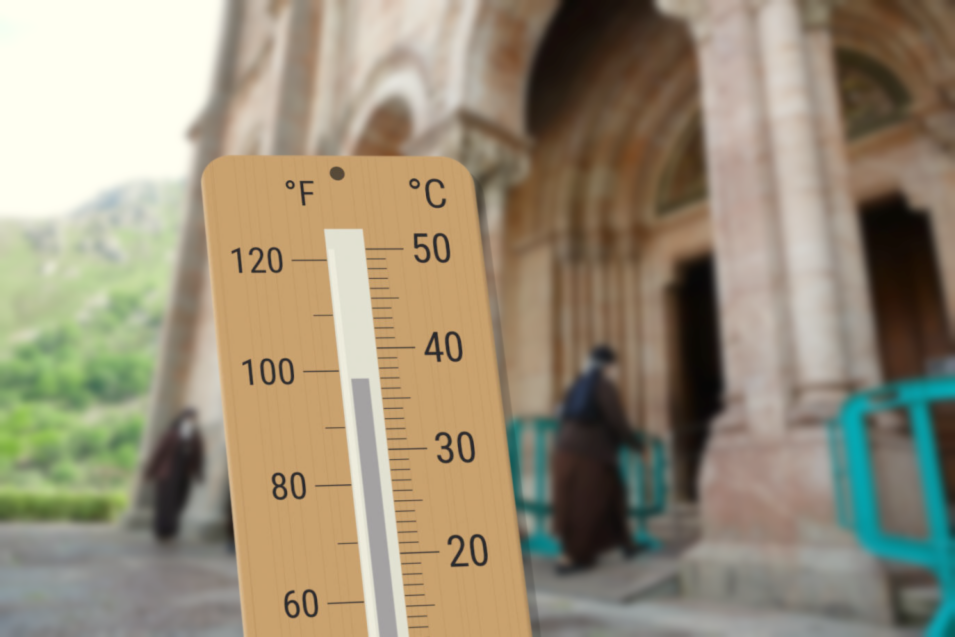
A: °C 37
